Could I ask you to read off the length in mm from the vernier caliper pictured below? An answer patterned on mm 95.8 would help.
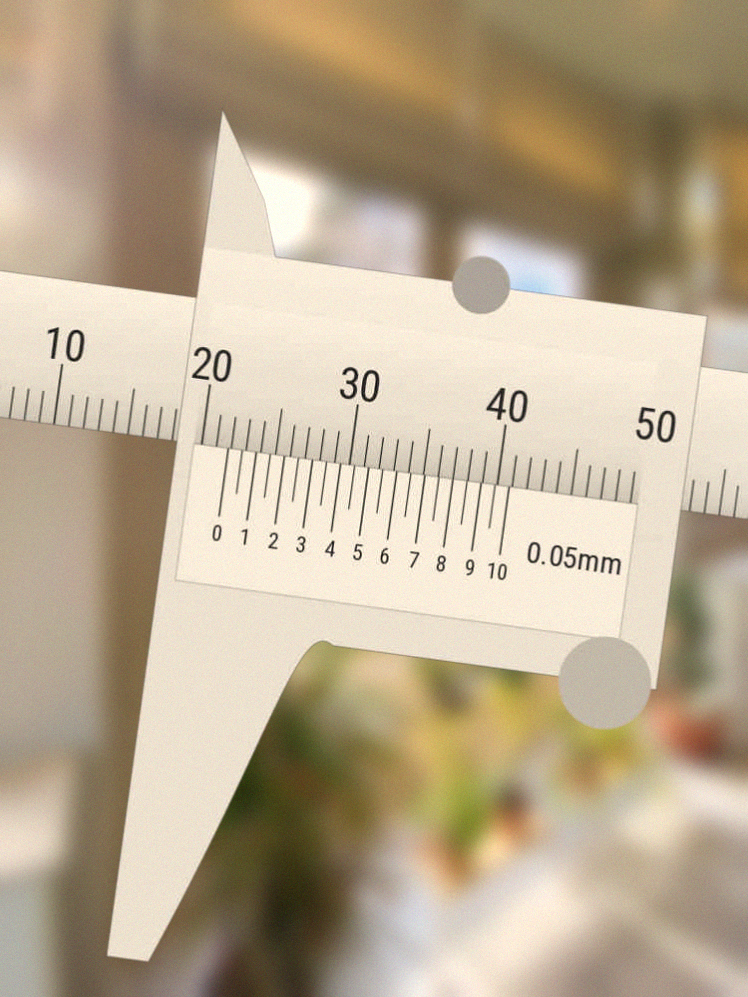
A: mm 21.8
